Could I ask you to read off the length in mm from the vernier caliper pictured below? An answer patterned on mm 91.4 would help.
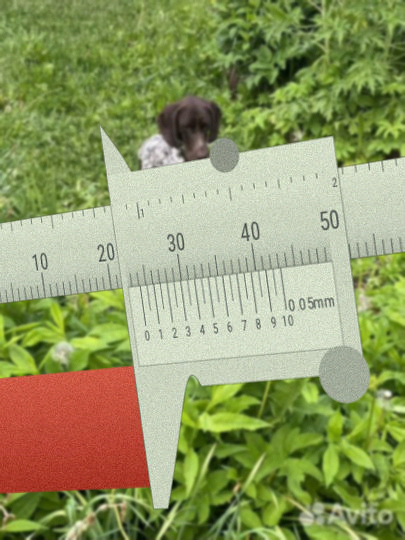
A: mm 24.2
